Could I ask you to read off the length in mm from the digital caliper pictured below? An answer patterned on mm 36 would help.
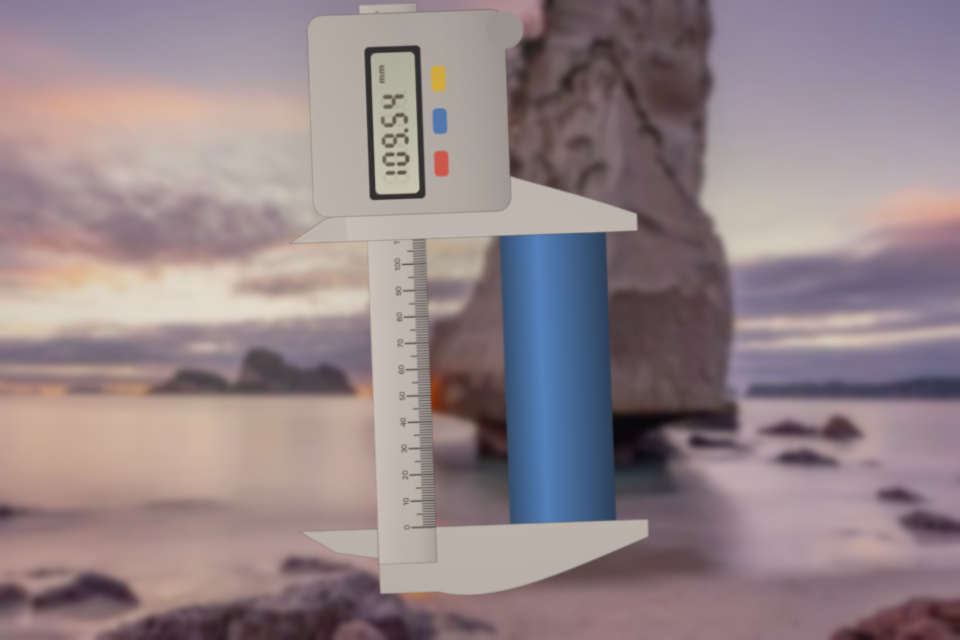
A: mm 109.54
